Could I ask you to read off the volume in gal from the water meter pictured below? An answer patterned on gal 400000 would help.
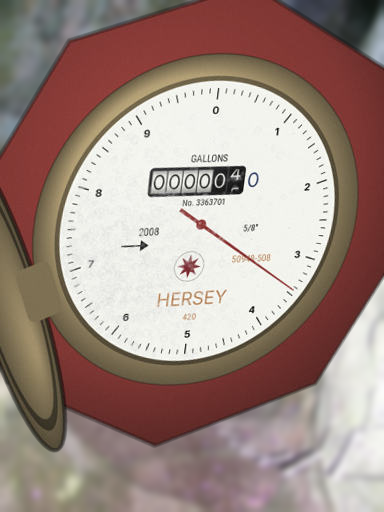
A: gal 43.4
